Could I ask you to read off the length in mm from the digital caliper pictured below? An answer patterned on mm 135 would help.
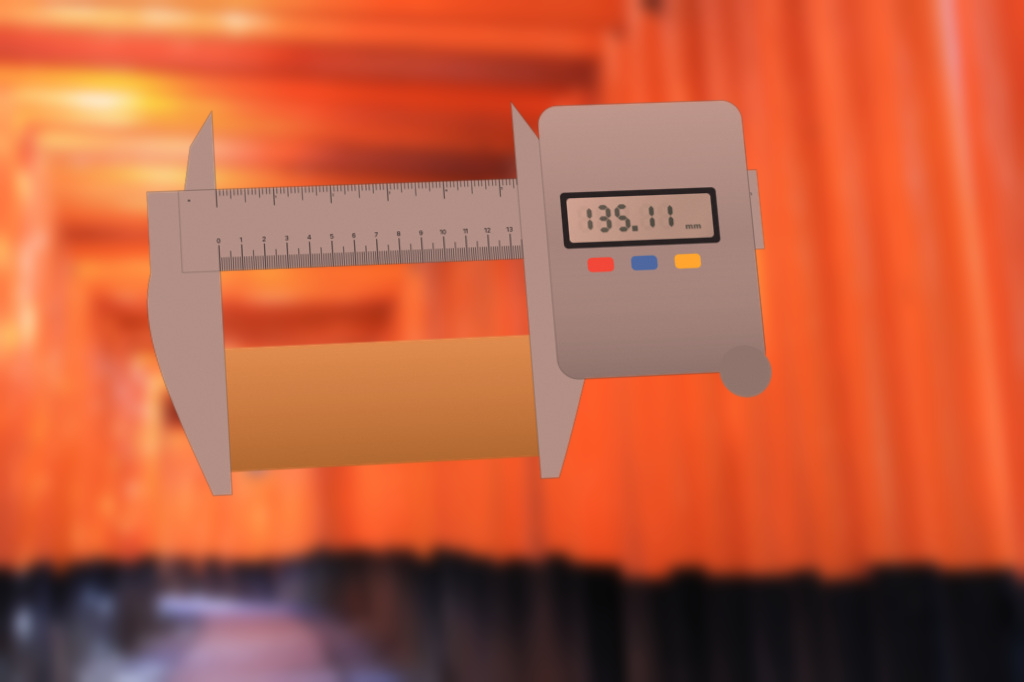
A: mm 135.11
